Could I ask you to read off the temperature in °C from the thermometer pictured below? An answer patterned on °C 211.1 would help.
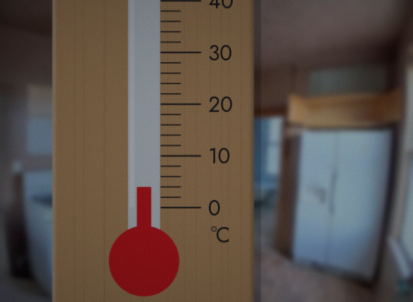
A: °C 4
